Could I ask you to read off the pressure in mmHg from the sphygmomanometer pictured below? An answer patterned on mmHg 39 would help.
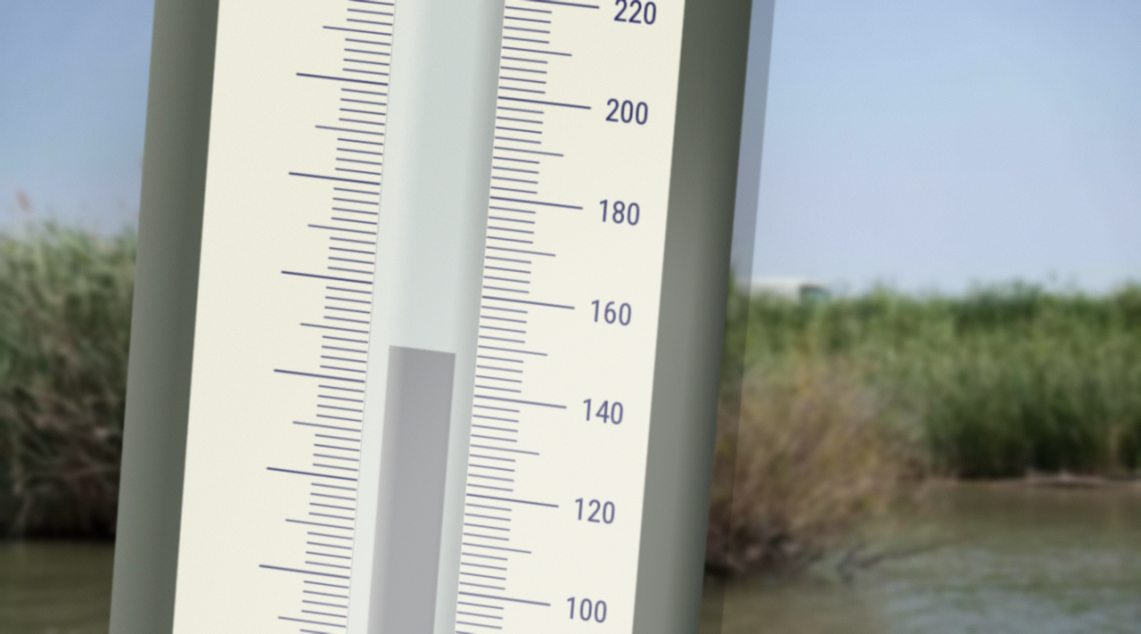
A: mmHg 148
